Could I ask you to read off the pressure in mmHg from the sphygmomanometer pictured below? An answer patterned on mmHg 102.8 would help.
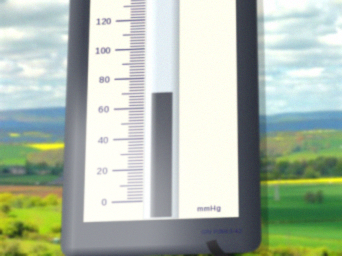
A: mmHg 70
